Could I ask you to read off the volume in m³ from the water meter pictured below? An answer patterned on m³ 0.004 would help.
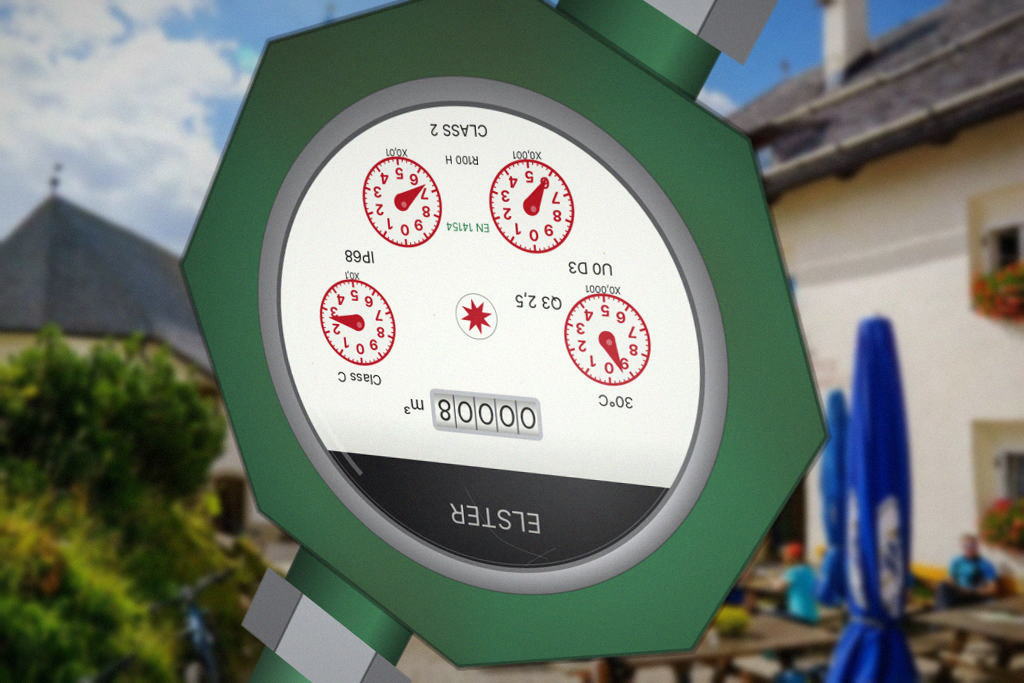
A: m³ 8.2659
